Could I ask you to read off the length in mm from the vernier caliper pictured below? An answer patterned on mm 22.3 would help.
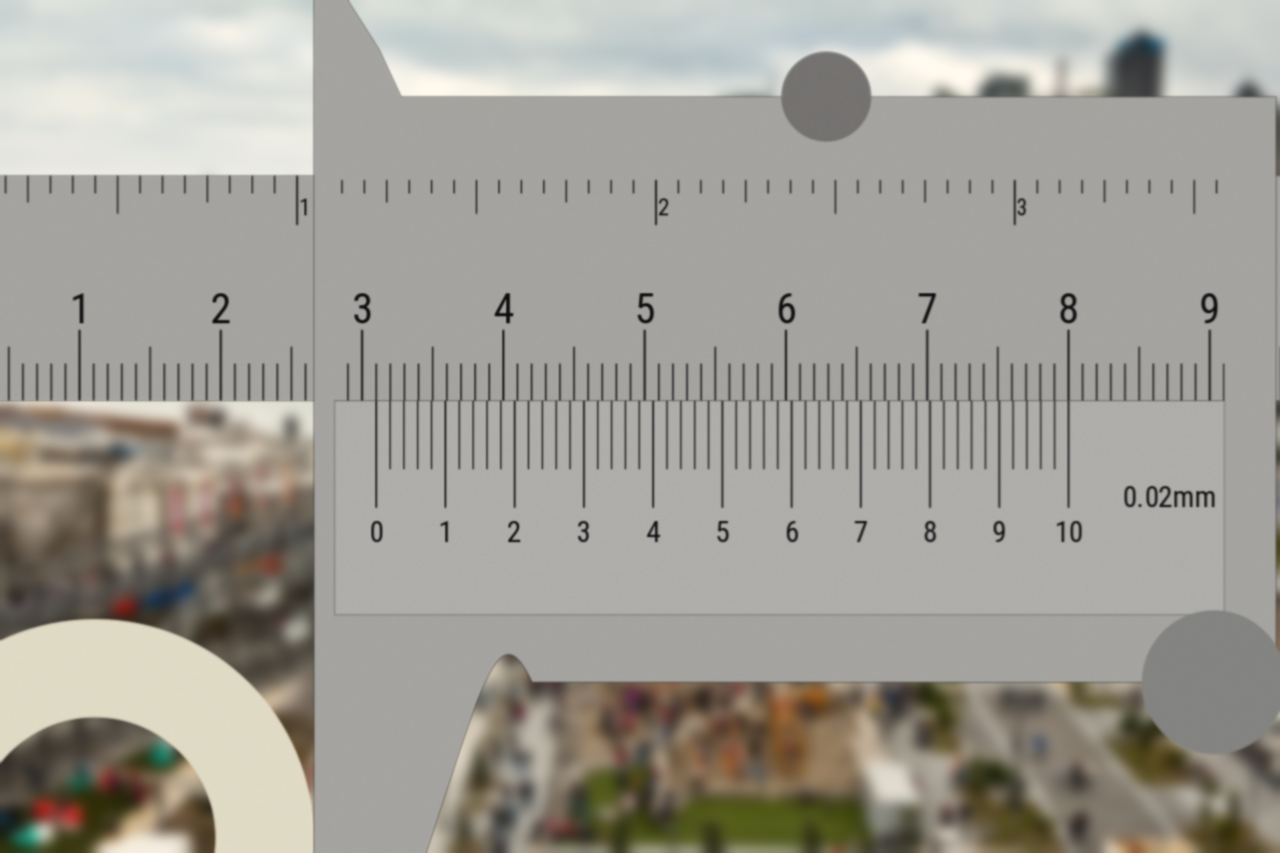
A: mm 31.0
